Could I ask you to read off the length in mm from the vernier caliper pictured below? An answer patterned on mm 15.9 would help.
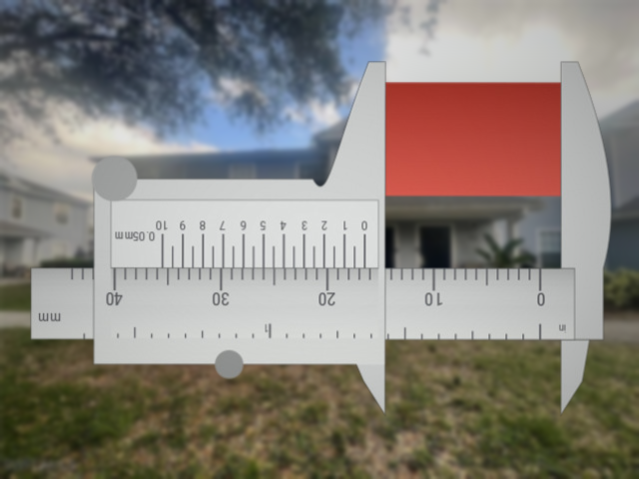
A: mm 16.5
